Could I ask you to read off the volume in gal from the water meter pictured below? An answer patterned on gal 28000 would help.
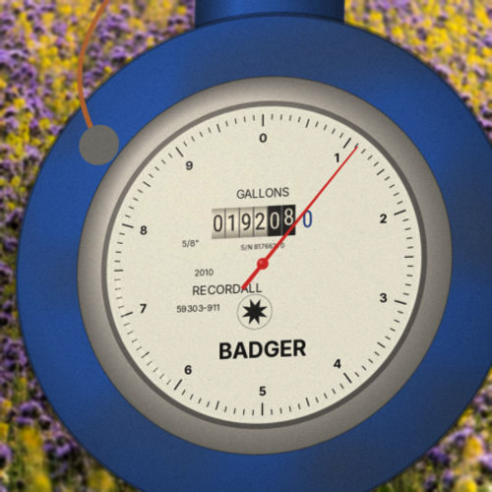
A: gal 192081.1
